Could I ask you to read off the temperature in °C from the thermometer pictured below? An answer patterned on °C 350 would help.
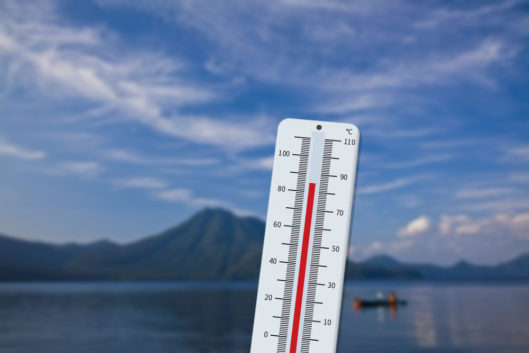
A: °C 85
